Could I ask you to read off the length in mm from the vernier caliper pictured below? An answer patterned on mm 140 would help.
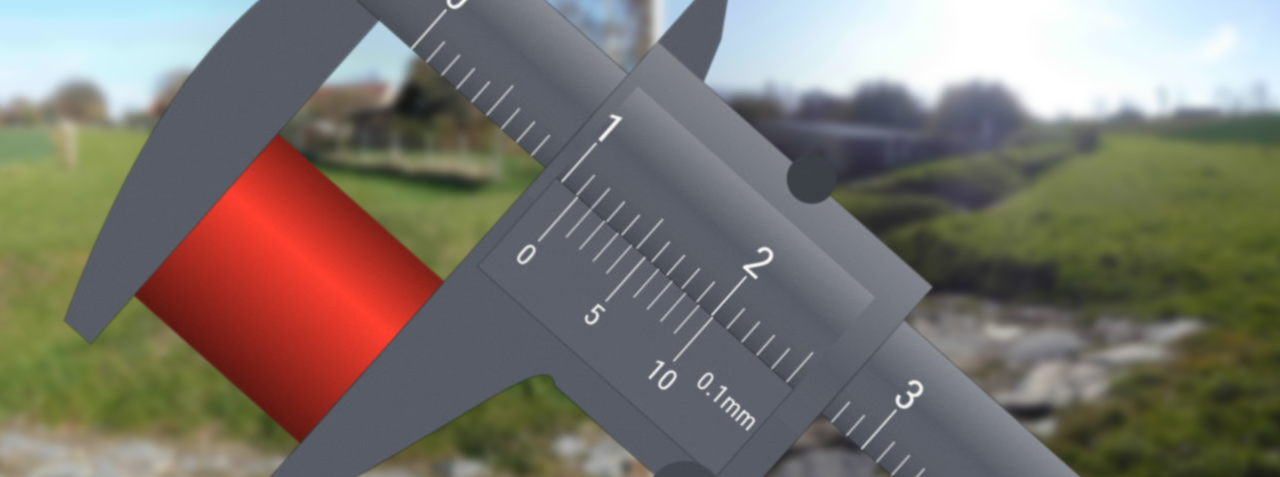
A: mm 11.1
